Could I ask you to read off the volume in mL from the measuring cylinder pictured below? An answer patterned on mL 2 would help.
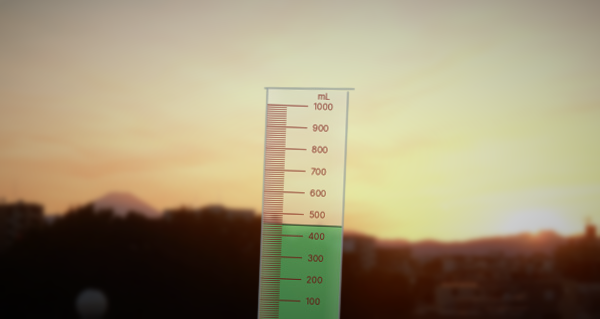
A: mL 450
